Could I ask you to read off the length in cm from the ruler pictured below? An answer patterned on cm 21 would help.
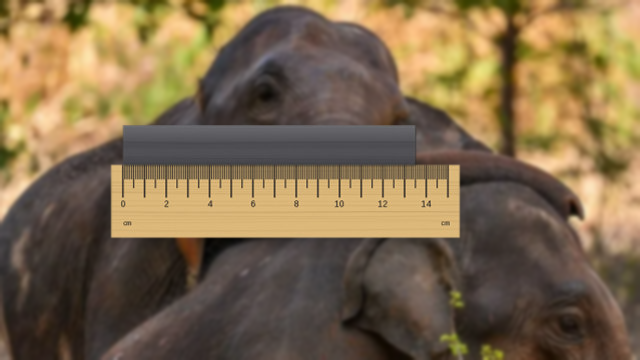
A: cm 13.5
